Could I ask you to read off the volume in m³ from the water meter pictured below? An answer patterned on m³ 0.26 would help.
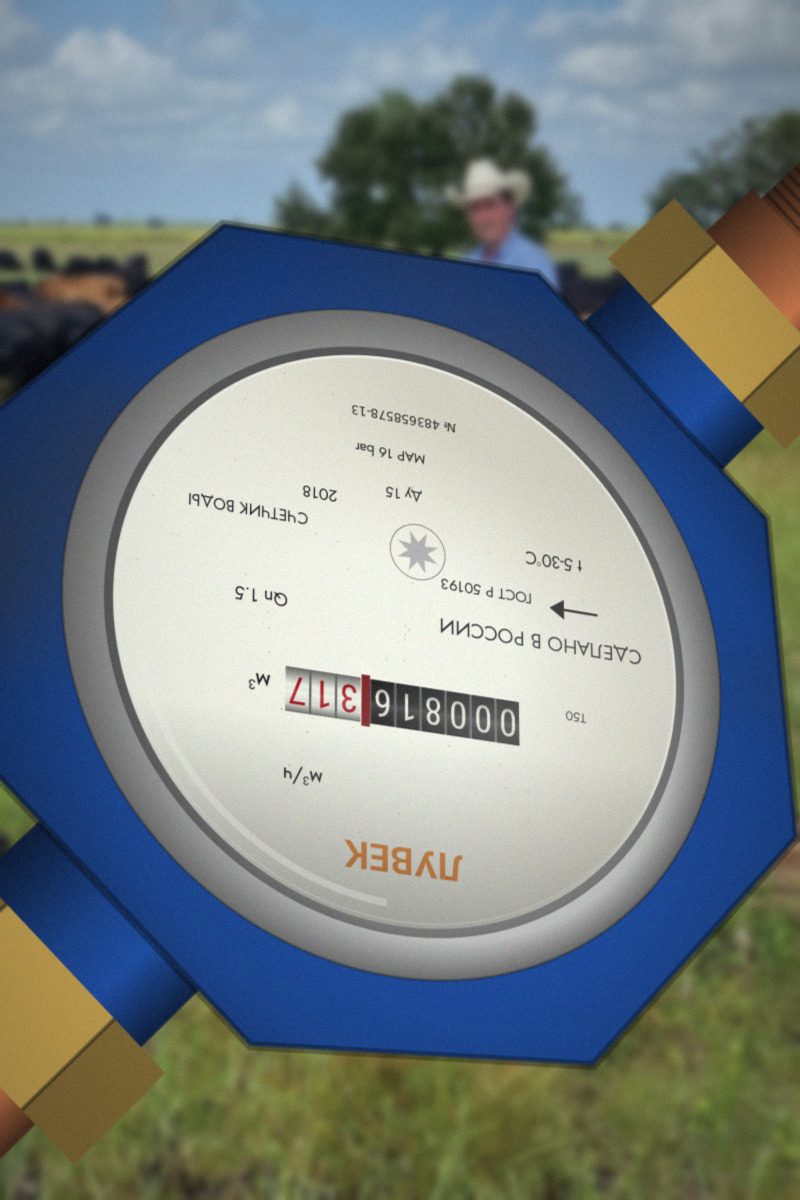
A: m³ 816.317
